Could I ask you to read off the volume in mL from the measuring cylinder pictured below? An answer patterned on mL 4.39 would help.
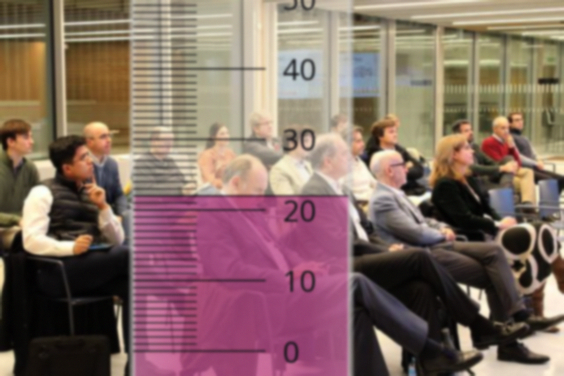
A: mL 22
